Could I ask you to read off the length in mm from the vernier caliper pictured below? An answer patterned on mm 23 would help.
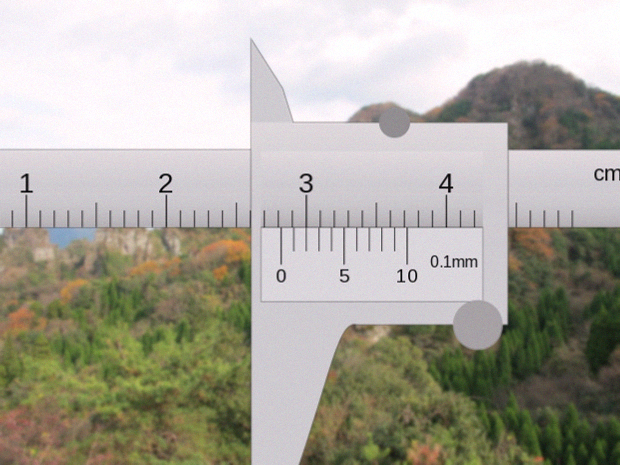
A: mm 28.2
